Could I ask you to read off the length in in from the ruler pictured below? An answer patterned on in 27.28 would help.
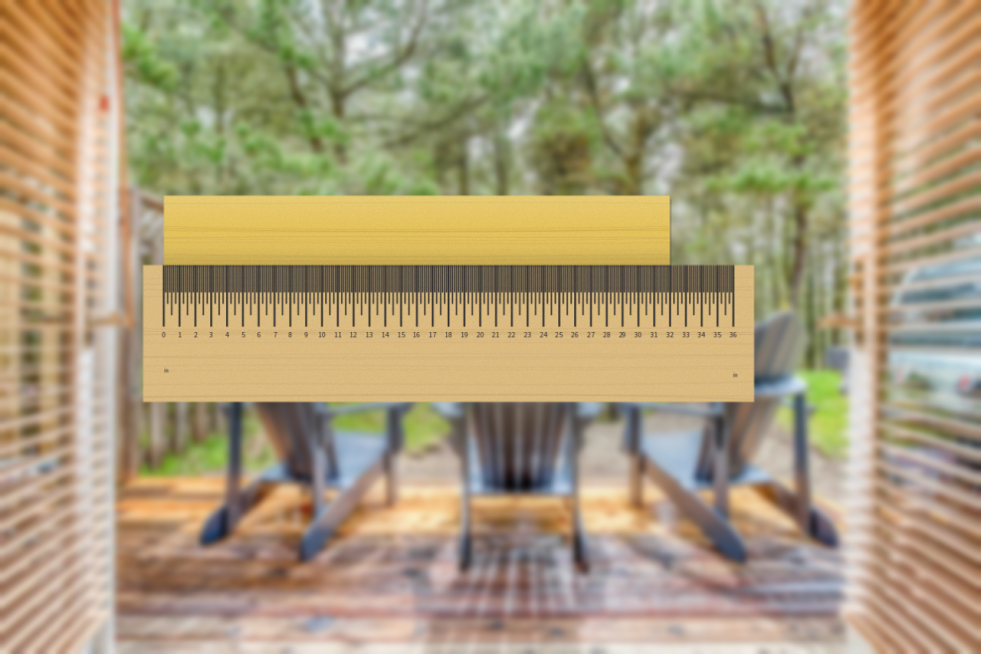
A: in 32
